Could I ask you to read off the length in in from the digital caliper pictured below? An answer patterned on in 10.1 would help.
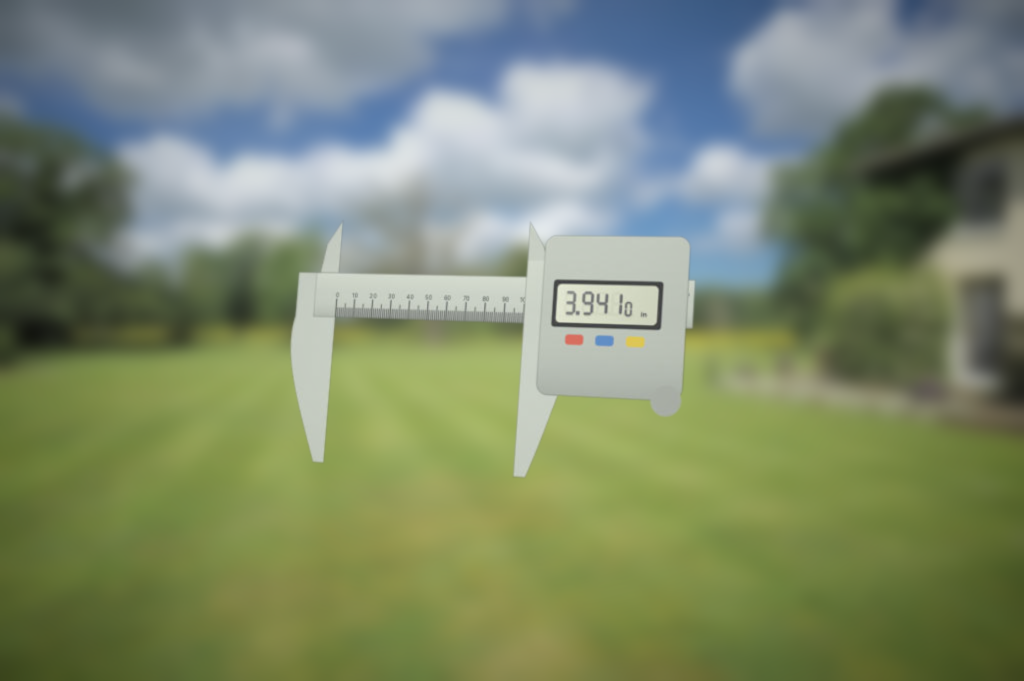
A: in 3.9410
